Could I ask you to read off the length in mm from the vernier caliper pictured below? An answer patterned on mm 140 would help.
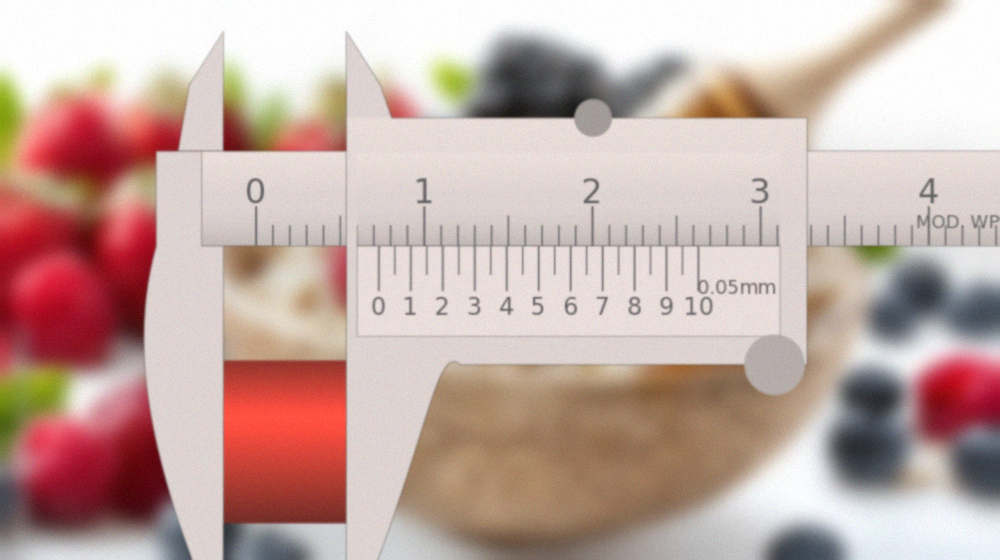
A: mm 7.3
